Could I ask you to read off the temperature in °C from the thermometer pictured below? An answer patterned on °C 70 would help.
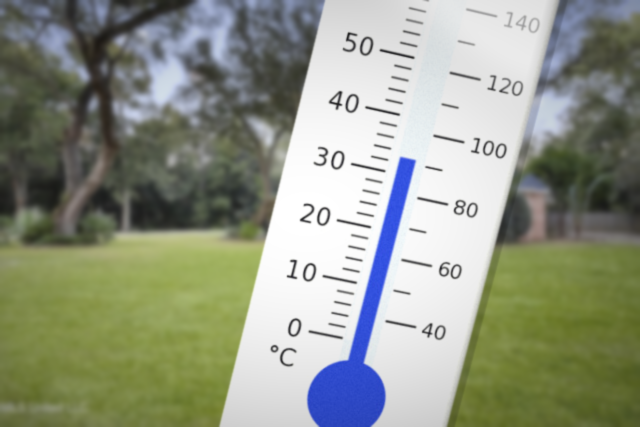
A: °C 33
